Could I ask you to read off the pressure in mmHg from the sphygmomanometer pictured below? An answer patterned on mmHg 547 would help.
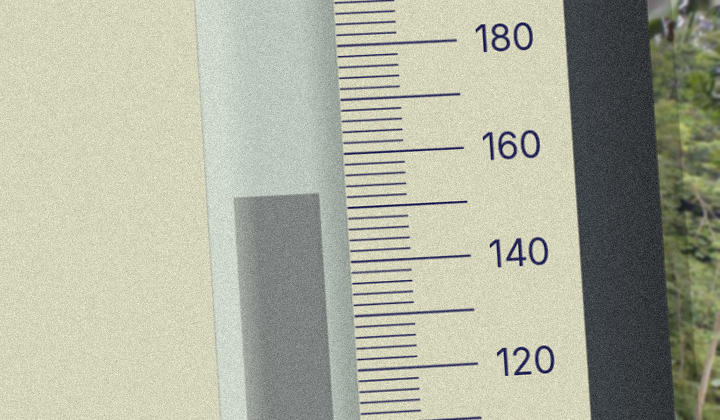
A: mmHg 153
